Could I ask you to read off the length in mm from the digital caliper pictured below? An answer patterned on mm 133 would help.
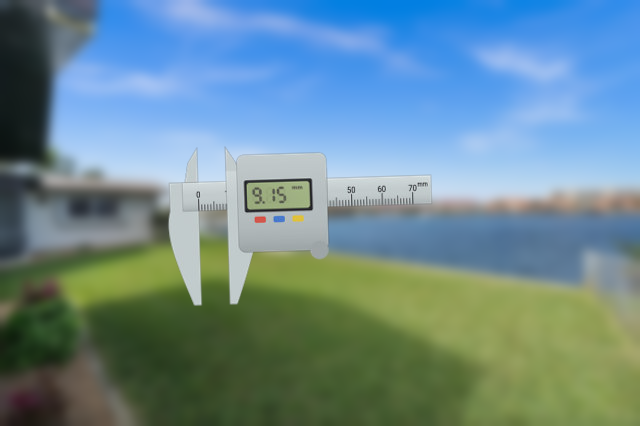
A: mm 9.15
